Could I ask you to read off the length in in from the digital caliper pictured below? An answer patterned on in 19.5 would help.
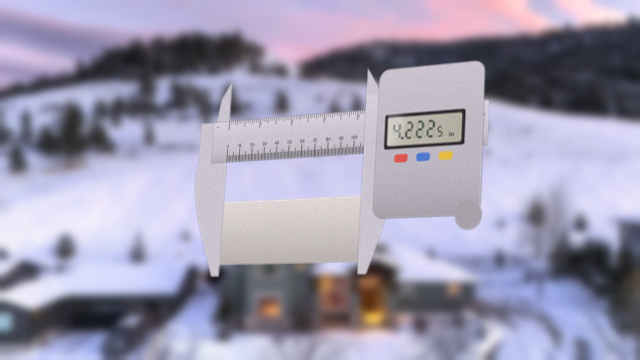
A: in 4.2225
